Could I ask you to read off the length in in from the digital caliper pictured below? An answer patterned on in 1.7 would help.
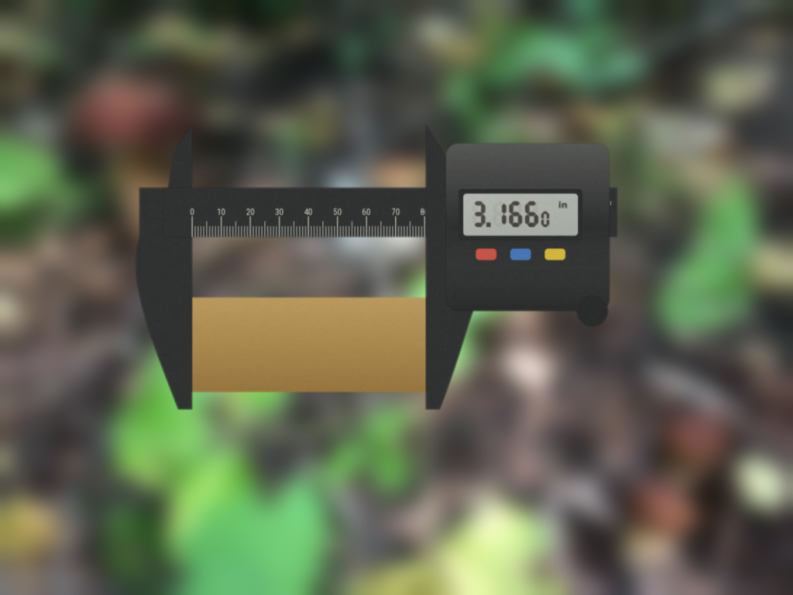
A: in 3.1660
